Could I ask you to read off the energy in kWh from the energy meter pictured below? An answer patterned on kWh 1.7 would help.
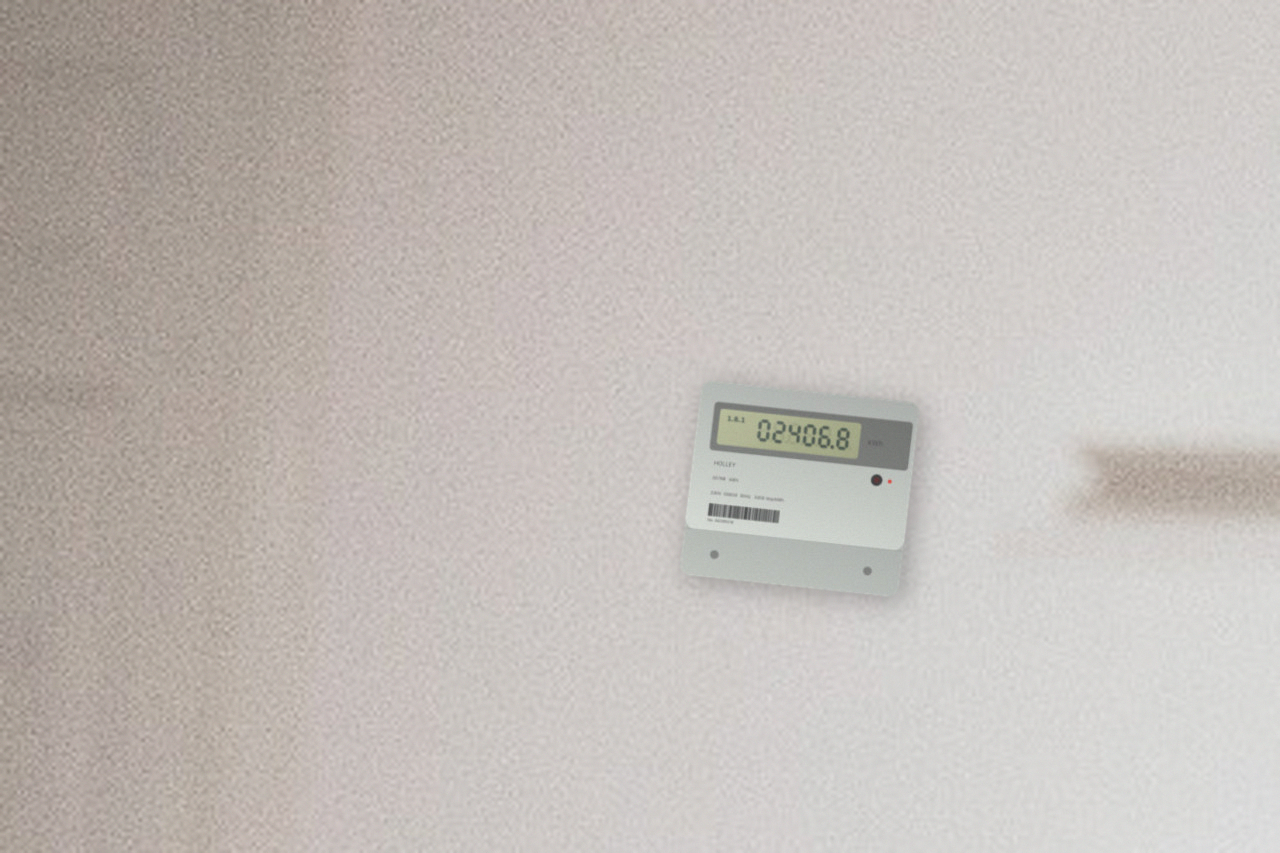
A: kWh 2406.8
